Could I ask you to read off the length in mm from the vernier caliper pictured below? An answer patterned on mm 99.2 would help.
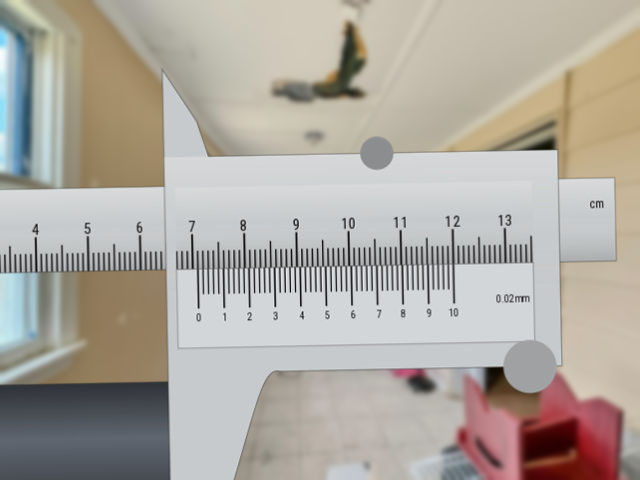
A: mm 71.0
